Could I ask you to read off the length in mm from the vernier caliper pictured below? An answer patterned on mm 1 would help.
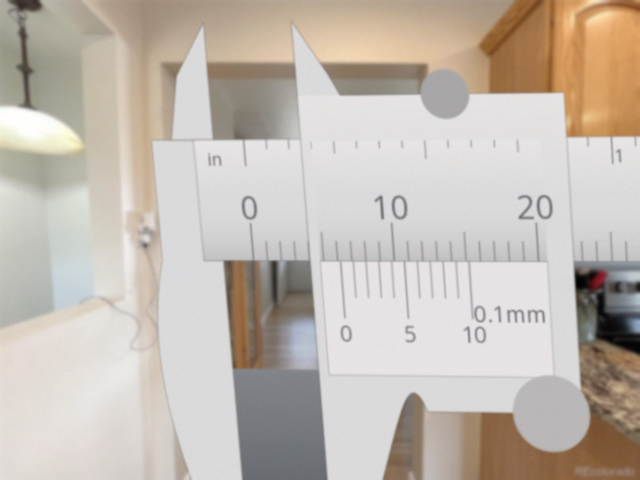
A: mm 6.2
